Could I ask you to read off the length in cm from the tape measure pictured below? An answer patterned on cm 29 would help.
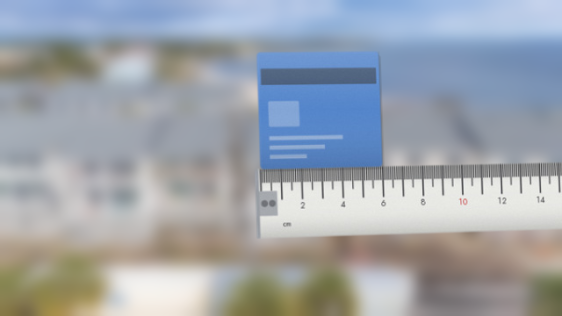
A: cm 6
